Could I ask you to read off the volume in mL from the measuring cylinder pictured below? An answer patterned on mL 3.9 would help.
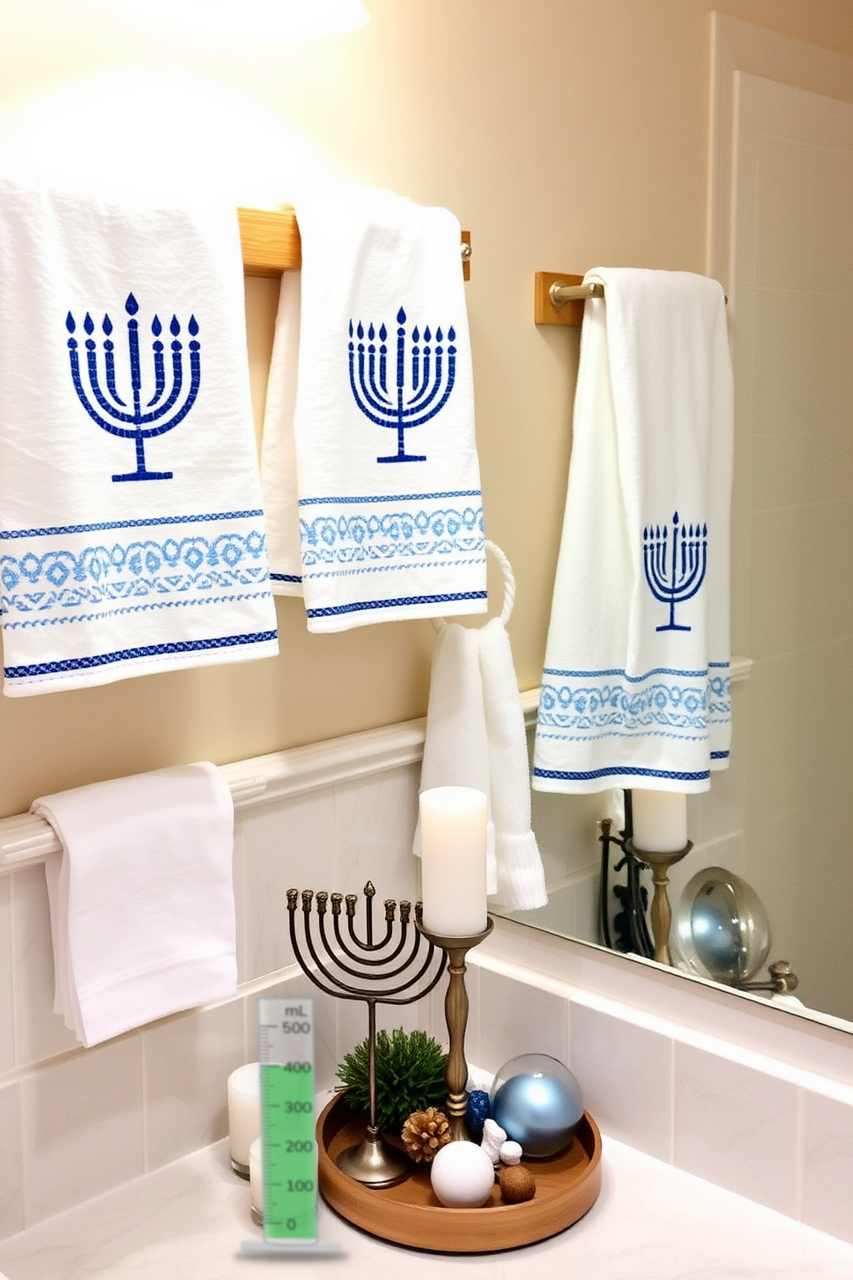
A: mL 400
